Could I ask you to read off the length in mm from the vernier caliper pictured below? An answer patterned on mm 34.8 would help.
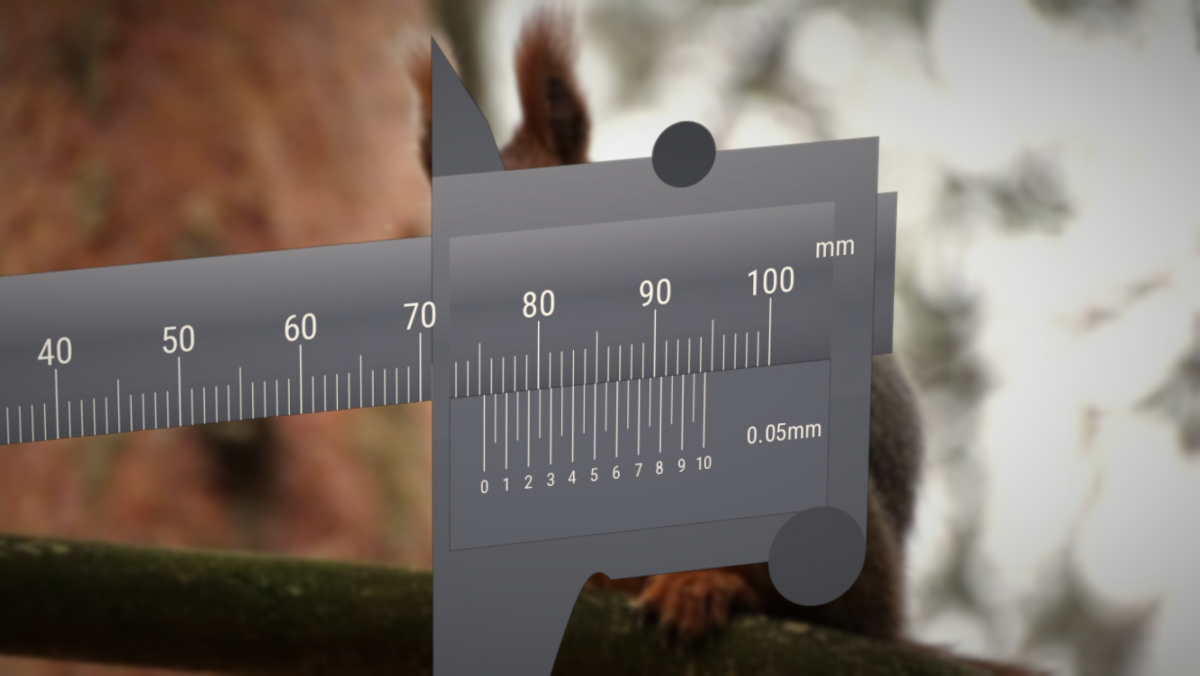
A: mm 75.4
